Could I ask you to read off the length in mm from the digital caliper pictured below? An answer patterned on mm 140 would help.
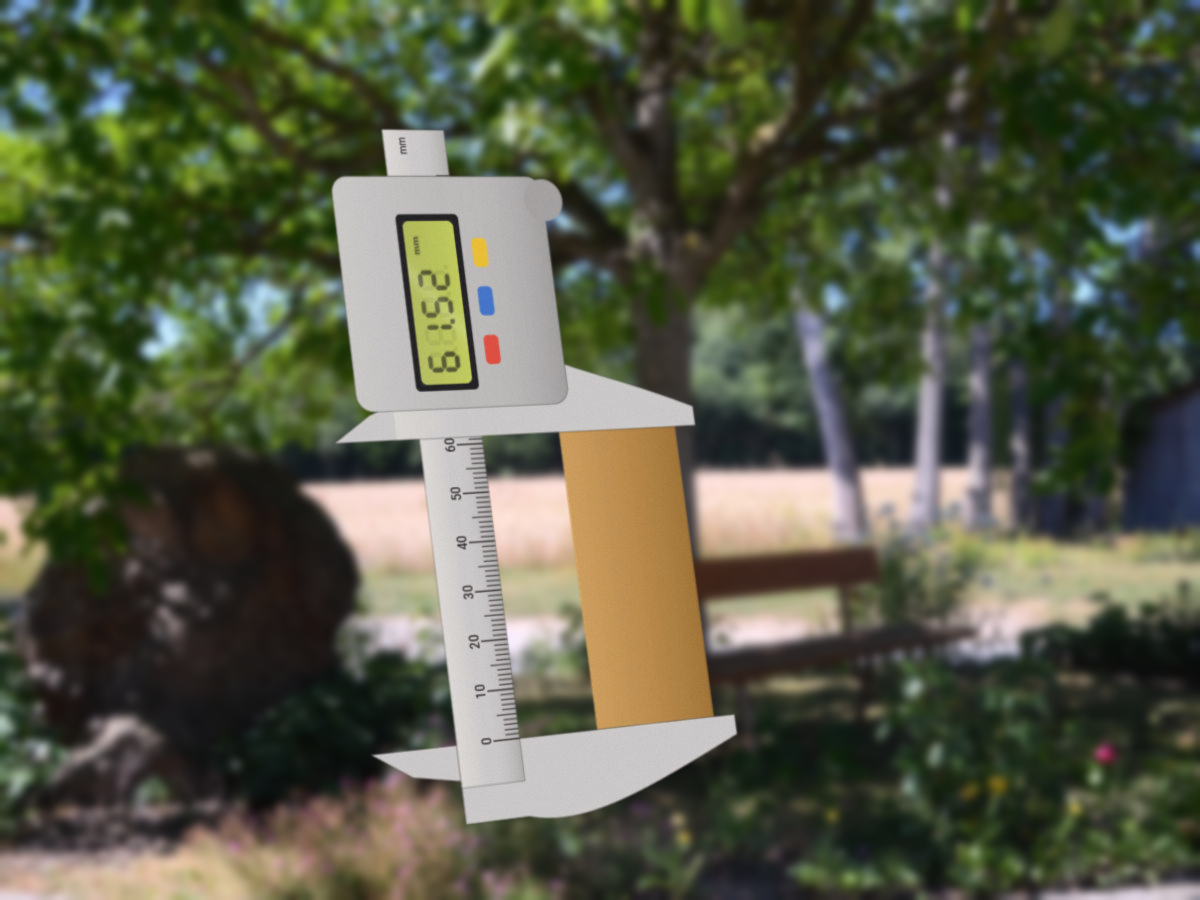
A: mm 61.52
